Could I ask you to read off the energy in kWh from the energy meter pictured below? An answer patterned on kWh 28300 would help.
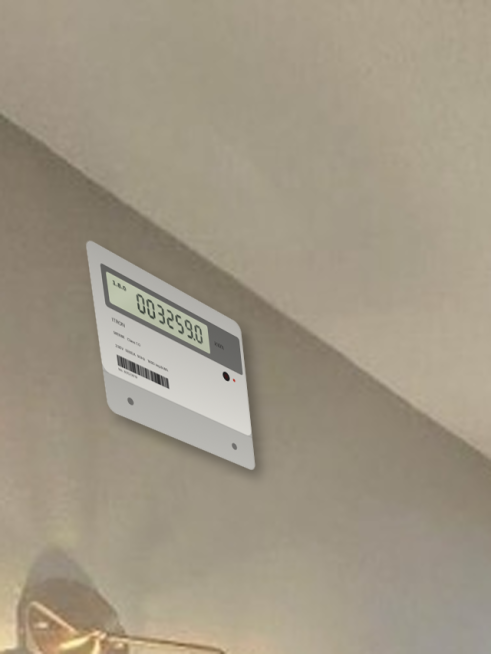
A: kWh 3259.0
